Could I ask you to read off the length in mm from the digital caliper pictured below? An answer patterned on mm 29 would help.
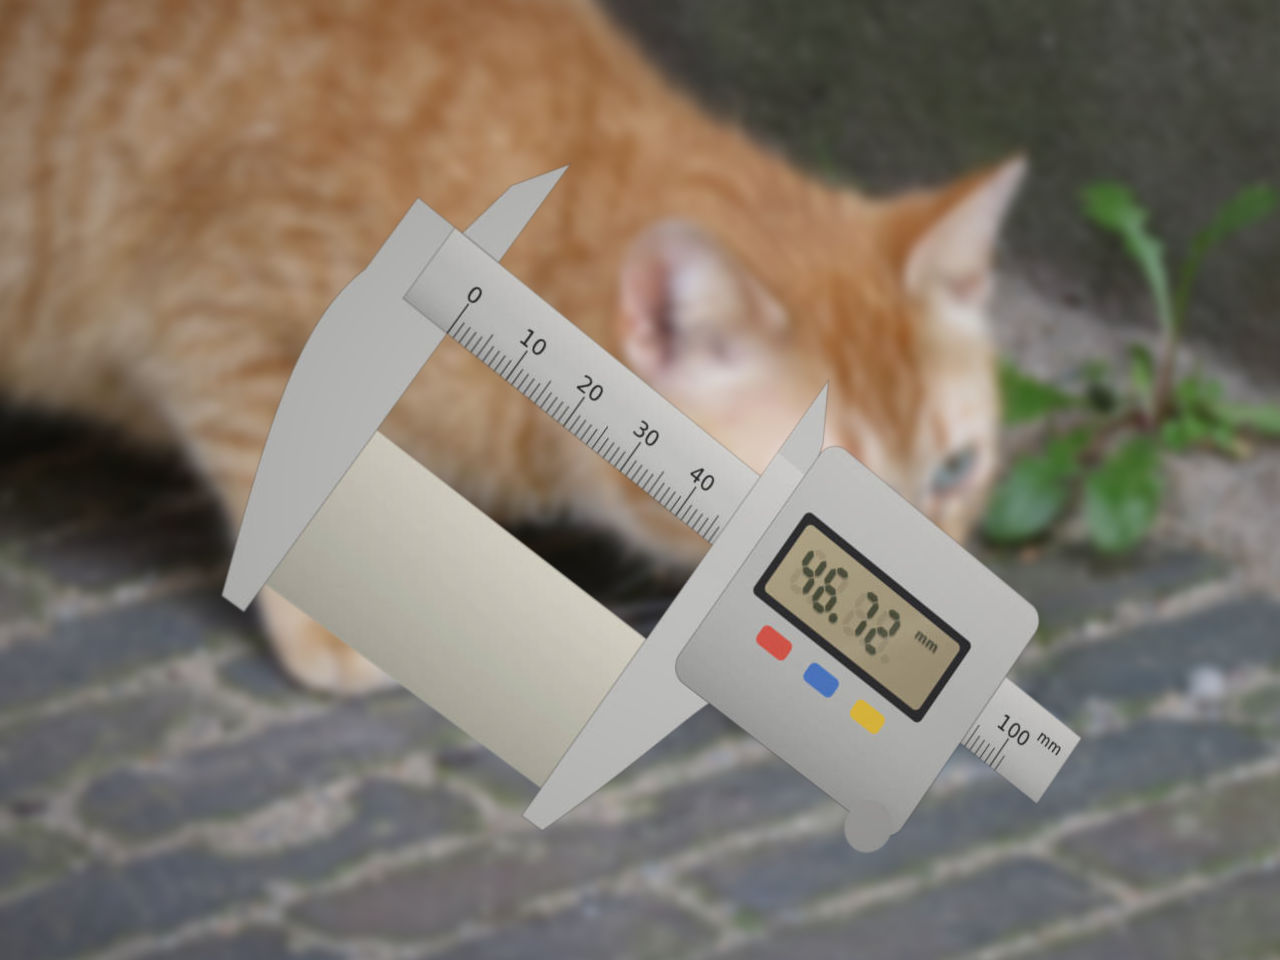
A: mm 46.72
